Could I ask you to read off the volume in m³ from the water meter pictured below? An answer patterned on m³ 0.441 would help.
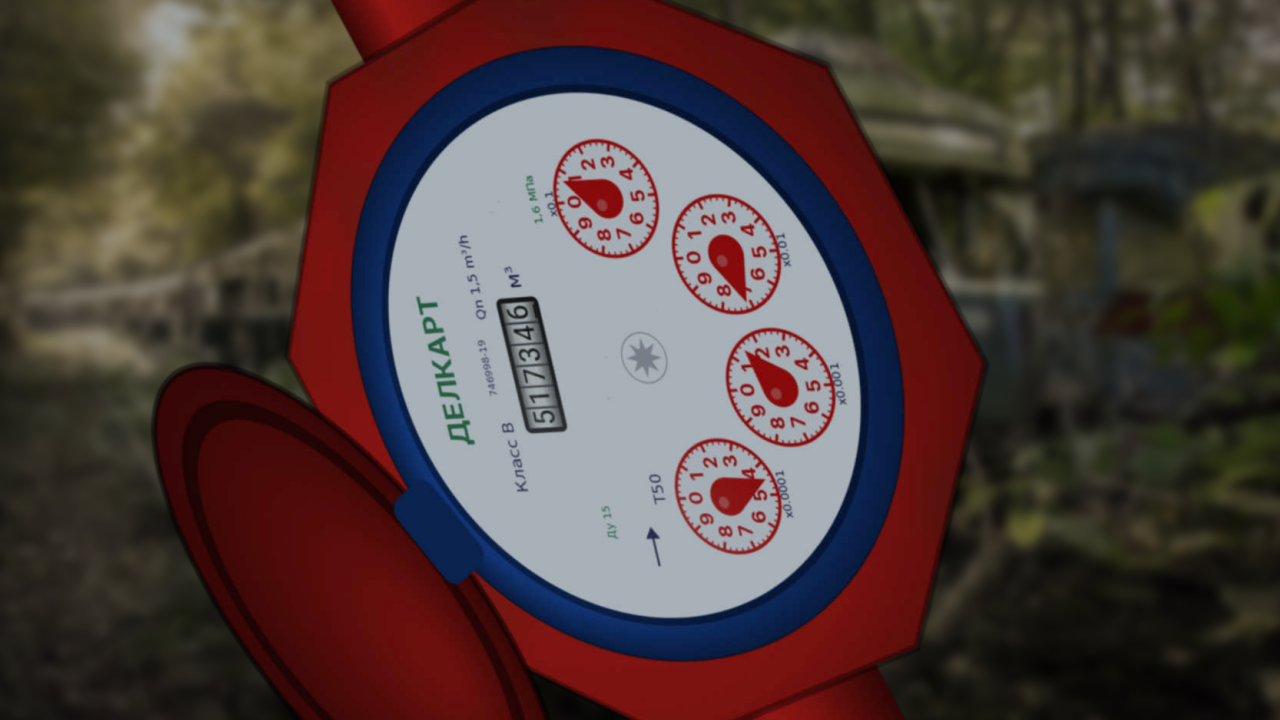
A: m³ 517346.0714
